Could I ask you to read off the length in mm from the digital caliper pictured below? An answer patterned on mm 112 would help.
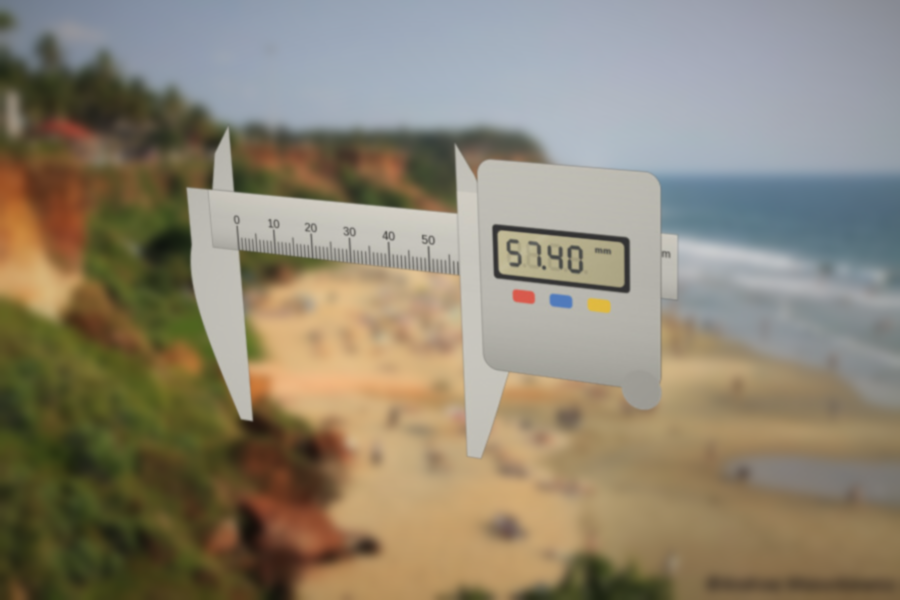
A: mm 57.40
